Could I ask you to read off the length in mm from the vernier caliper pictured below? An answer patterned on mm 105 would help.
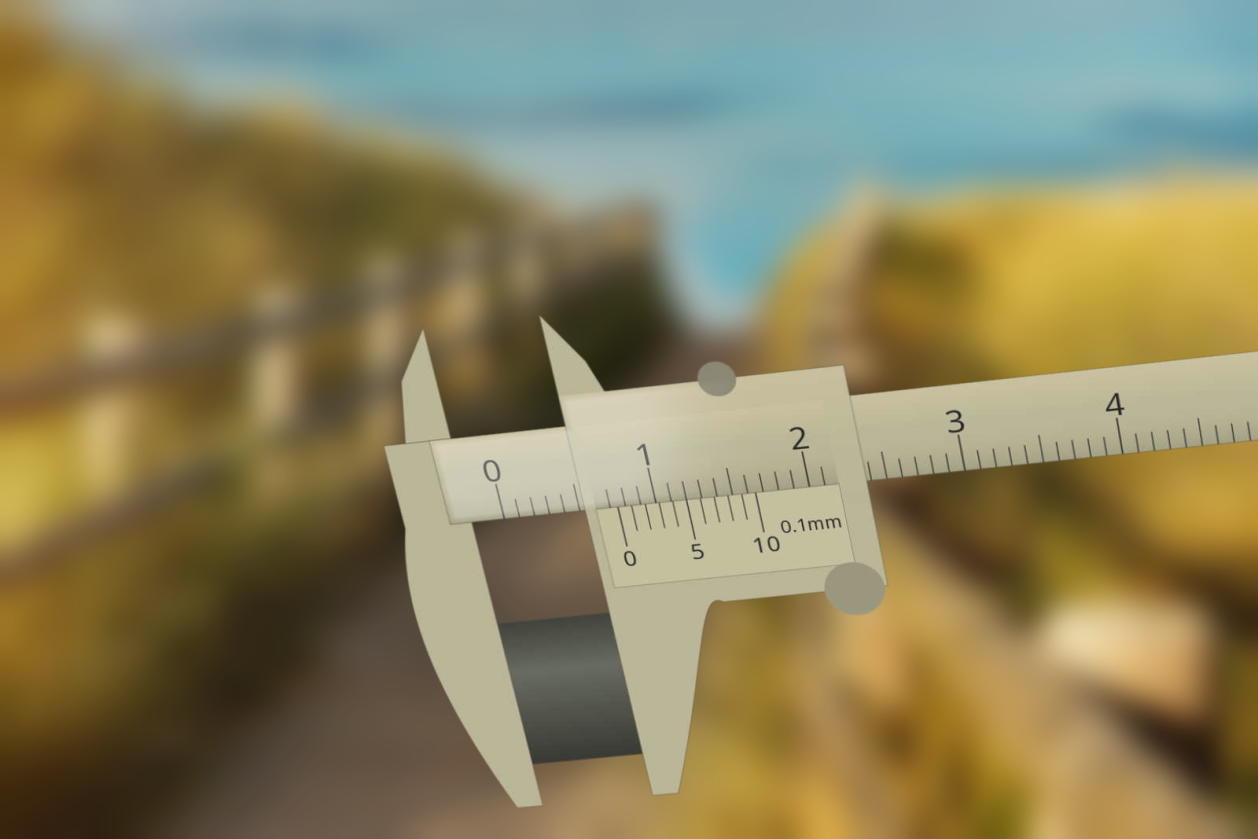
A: mm 7.5
